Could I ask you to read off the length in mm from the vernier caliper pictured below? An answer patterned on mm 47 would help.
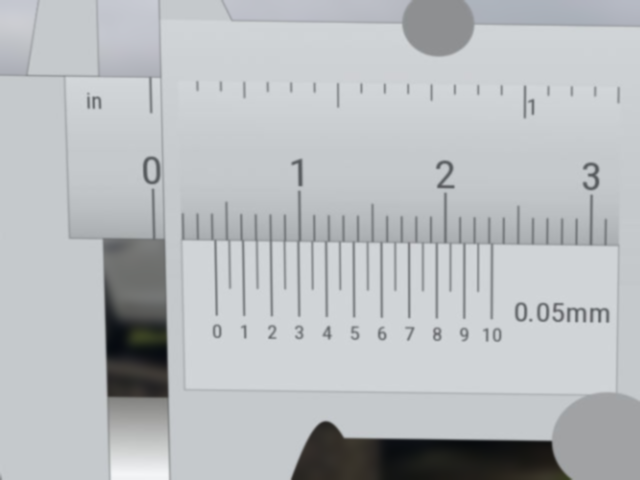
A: mm 4.2
